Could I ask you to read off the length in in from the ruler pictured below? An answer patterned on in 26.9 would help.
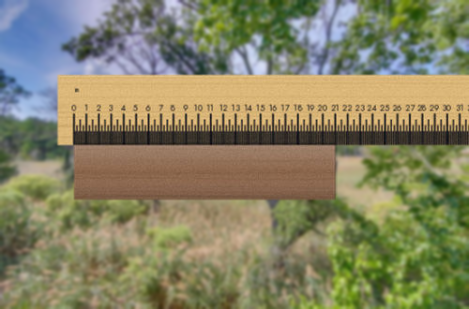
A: in 21
